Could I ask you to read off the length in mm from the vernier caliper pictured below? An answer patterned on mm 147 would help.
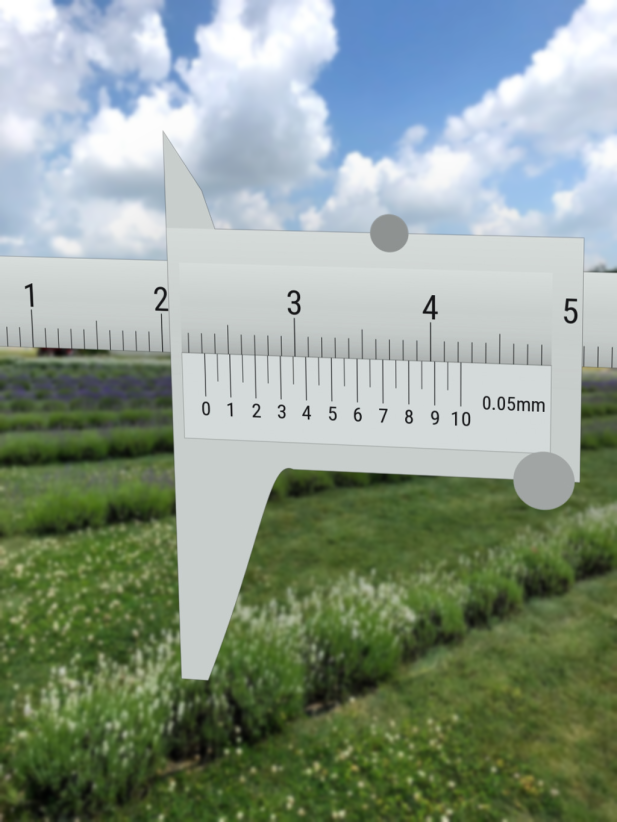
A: mm 23.2
